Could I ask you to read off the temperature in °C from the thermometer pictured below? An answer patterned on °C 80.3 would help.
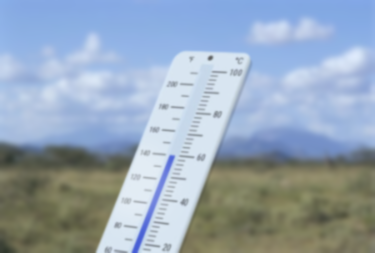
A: °C 60
